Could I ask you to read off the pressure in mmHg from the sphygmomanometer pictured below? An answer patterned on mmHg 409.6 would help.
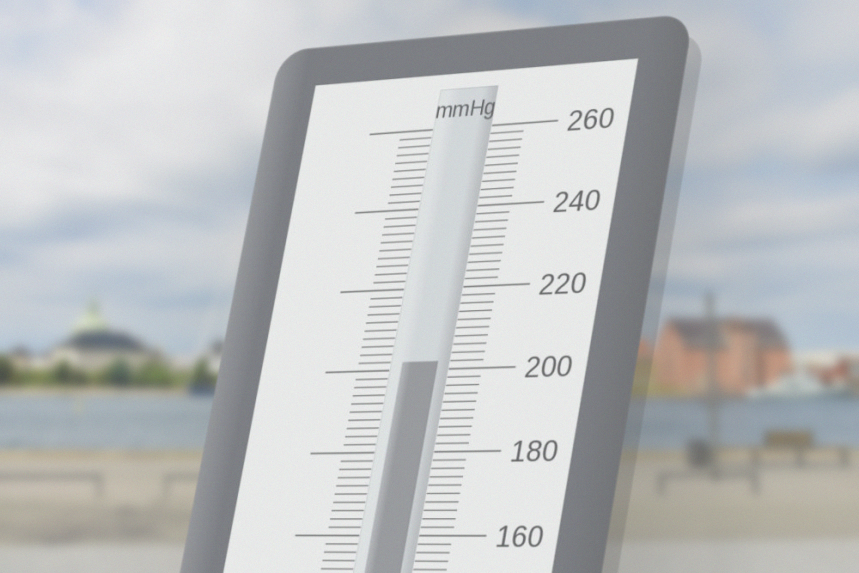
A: mmHg 202
